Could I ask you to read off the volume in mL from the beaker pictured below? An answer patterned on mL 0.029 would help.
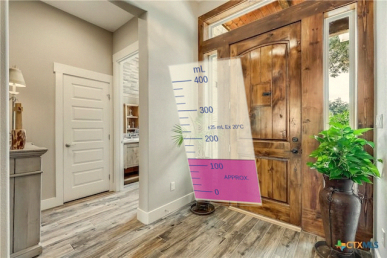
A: mL 125
